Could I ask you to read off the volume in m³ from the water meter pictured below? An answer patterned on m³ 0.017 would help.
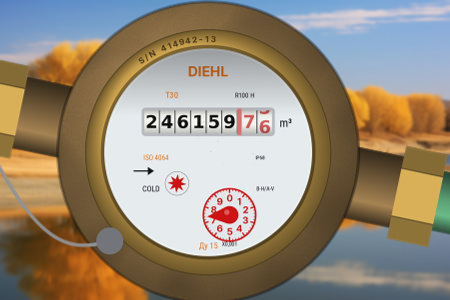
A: m³ 246159.757
